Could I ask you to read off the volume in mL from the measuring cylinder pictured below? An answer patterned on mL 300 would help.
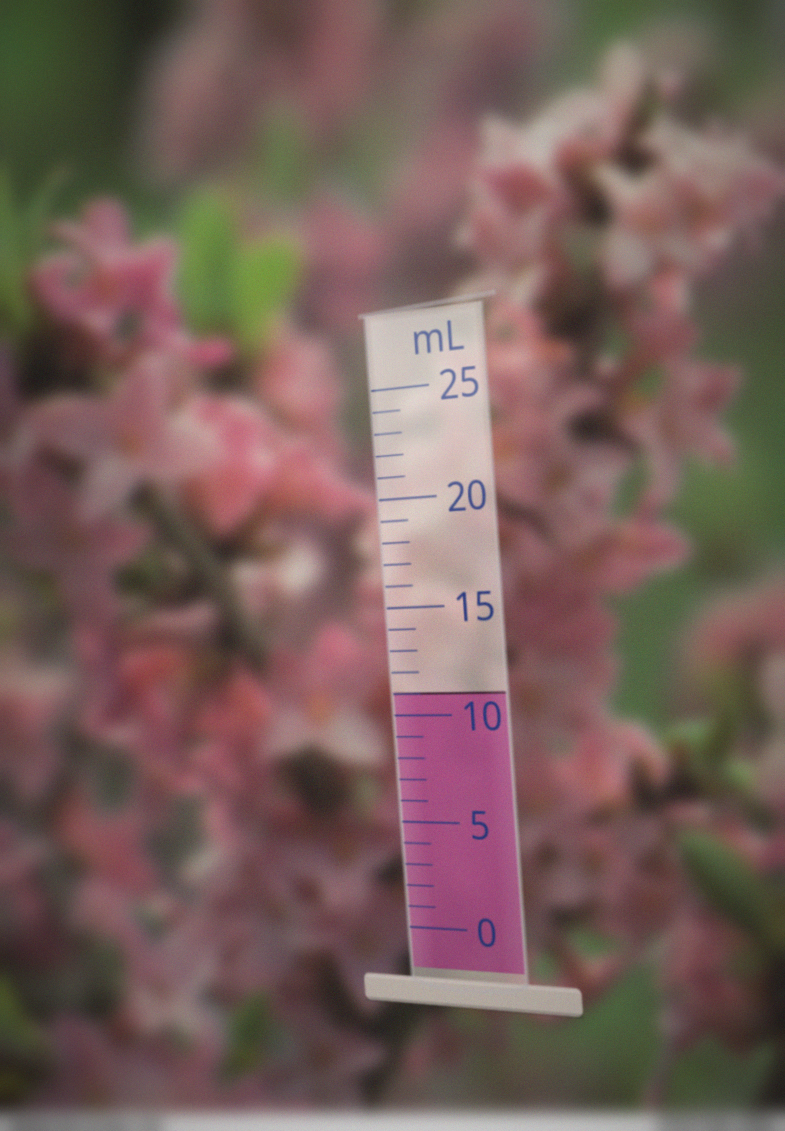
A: mL 11
